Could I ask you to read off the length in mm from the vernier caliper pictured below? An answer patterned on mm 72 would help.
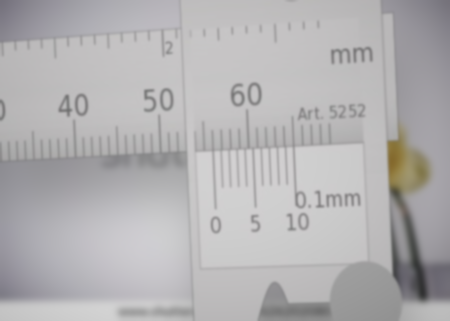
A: mm 56.0
